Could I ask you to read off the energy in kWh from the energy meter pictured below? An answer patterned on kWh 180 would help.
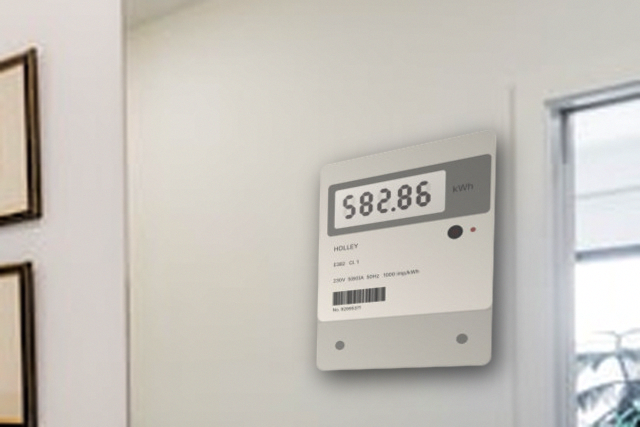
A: kWh 582.86
